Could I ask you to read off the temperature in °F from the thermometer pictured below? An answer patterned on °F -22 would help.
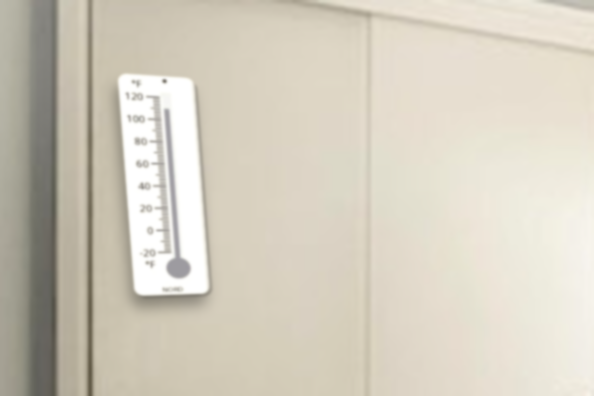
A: °F 110
